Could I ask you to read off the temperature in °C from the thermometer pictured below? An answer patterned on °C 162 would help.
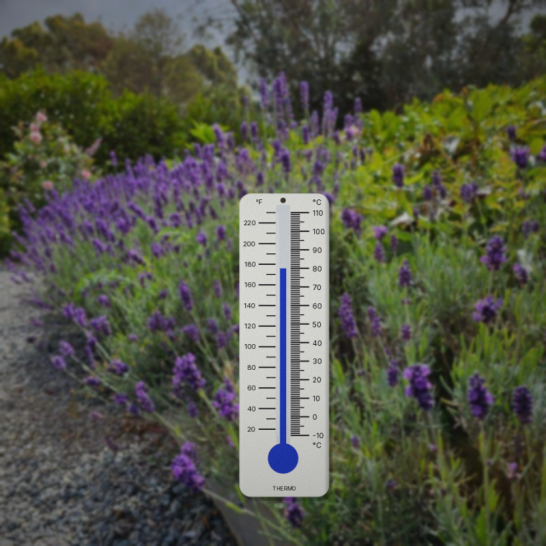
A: °C 80
